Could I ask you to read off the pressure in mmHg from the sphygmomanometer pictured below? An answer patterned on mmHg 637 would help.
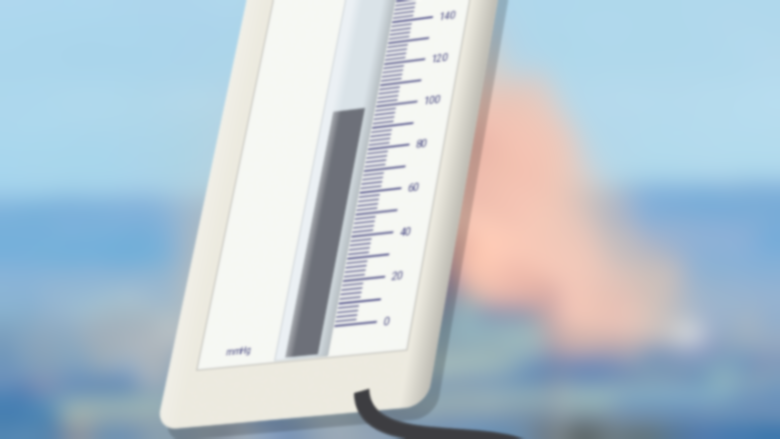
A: mmHg 100
